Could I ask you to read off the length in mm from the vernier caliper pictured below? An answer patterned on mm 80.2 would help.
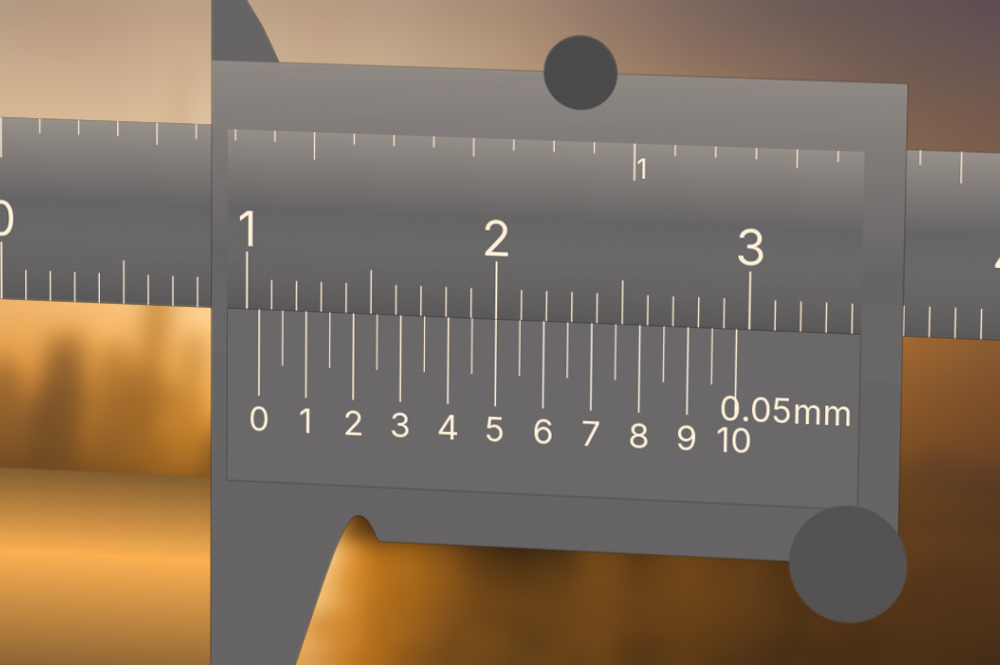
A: mm 10.50
